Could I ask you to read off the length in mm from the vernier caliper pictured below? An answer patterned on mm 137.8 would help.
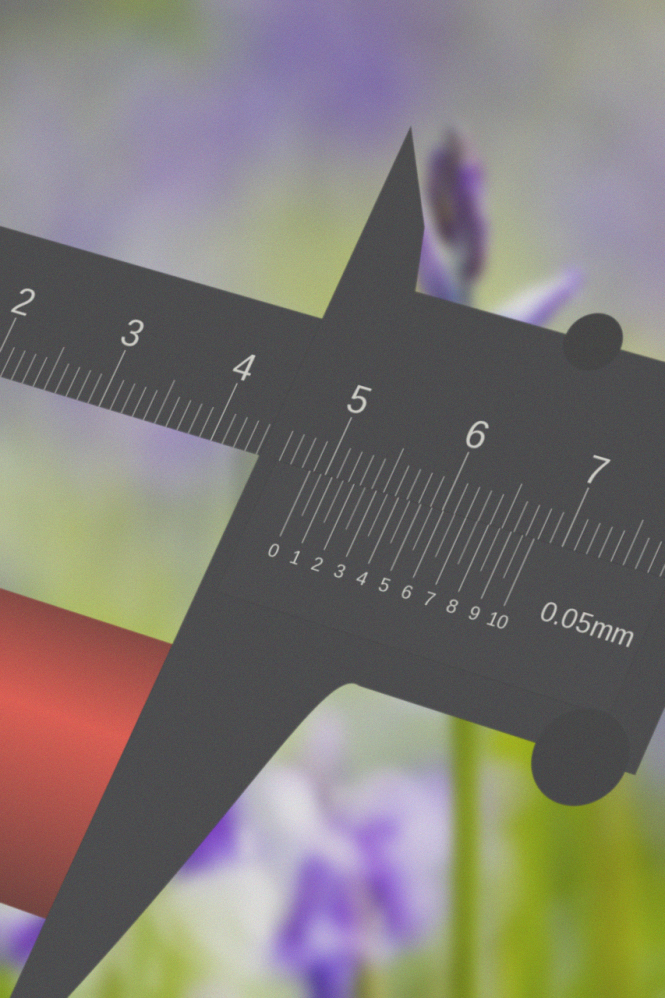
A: mm 48.7
